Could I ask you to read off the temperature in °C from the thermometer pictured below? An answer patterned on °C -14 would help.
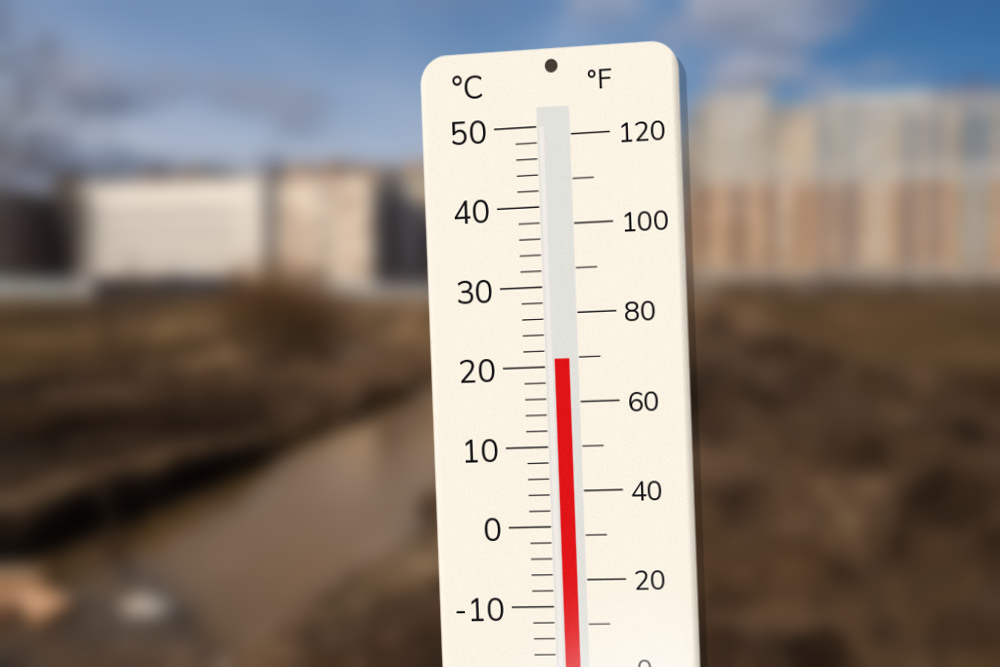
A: °C 21
